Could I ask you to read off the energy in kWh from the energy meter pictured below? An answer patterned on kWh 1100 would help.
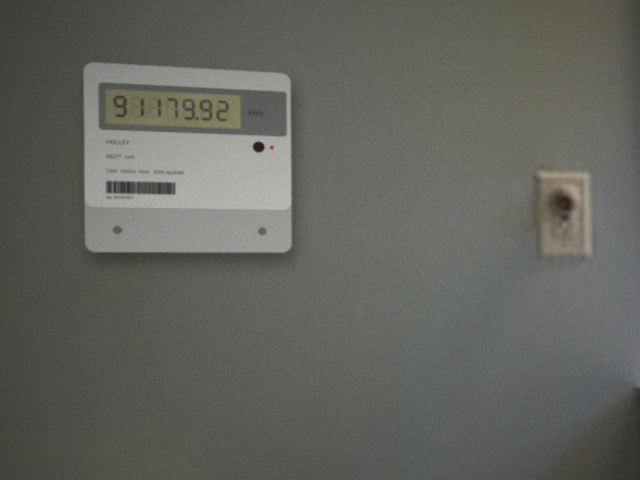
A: kWh 91179.92
